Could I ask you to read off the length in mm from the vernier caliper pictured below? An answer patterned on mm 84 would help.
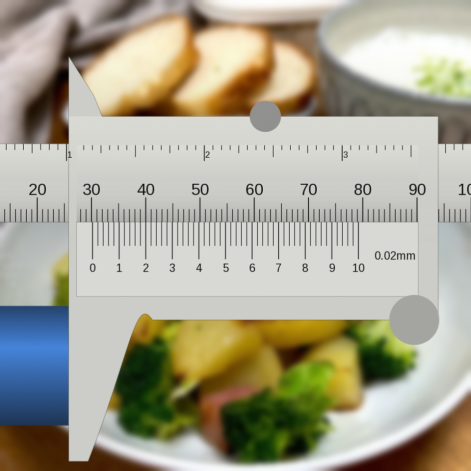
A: mm 30.2
